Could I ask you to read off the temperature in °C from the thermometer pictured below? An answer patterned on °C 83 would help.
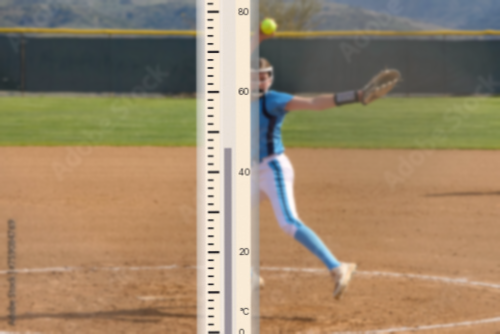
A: °C 46
